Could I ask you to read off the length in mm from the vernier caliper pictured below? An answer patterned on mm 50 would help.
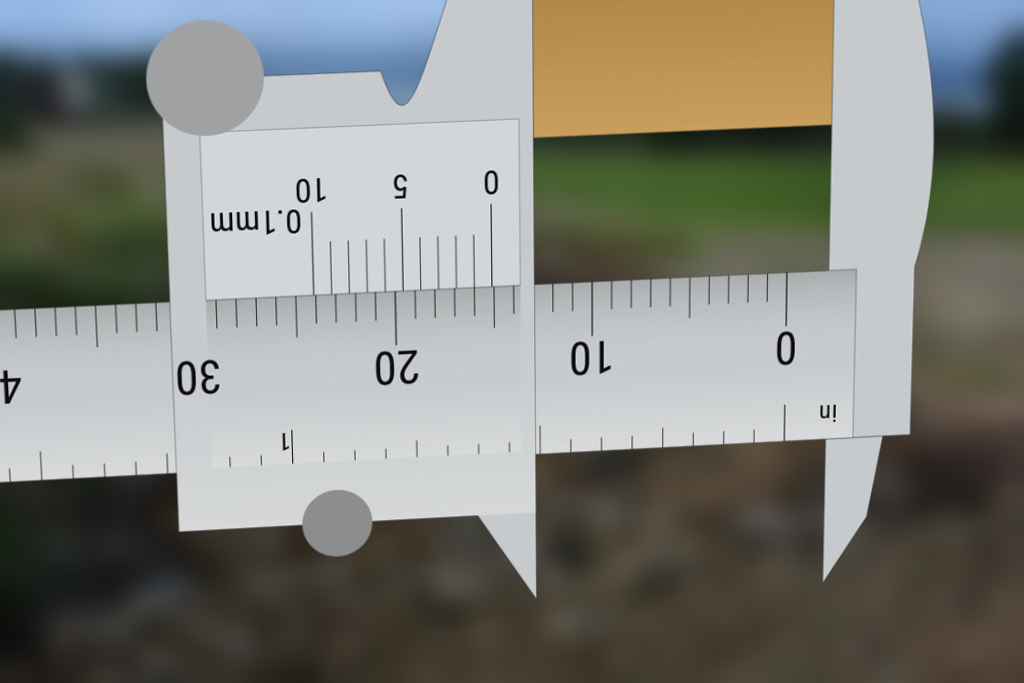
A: mm 15.1
